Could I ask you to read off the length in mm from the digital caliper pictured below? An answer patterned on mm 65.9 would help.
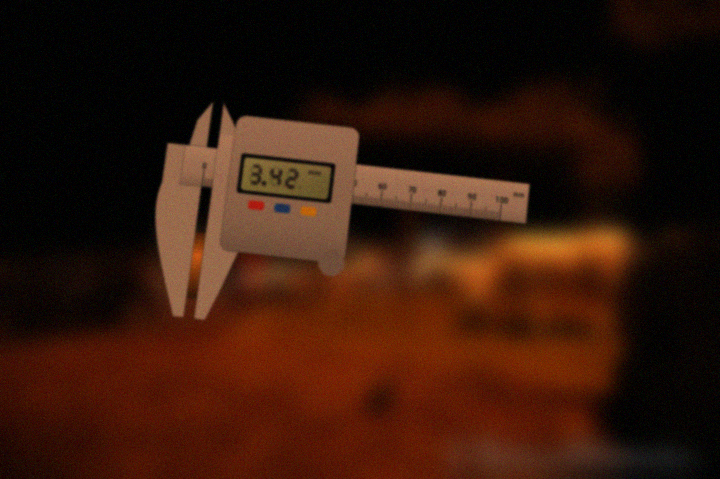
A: mm 3.42
